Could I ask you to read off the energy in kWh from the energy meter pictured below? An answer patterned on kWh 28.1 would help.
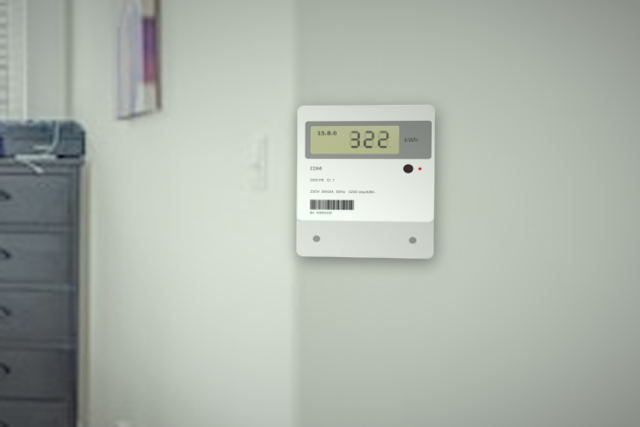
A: kWh 322
